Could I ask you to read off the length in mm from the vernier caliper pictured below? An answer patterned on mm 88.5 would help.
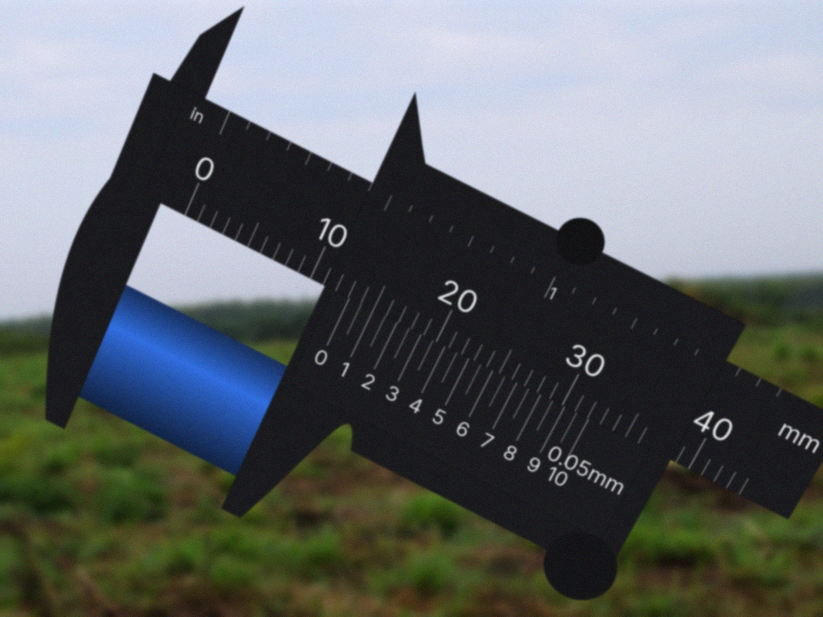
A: mm 13.1
